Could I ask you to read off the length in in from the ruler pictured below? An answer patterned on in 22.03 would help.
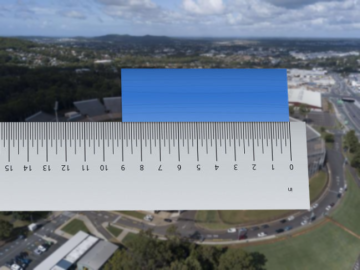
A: in 9
